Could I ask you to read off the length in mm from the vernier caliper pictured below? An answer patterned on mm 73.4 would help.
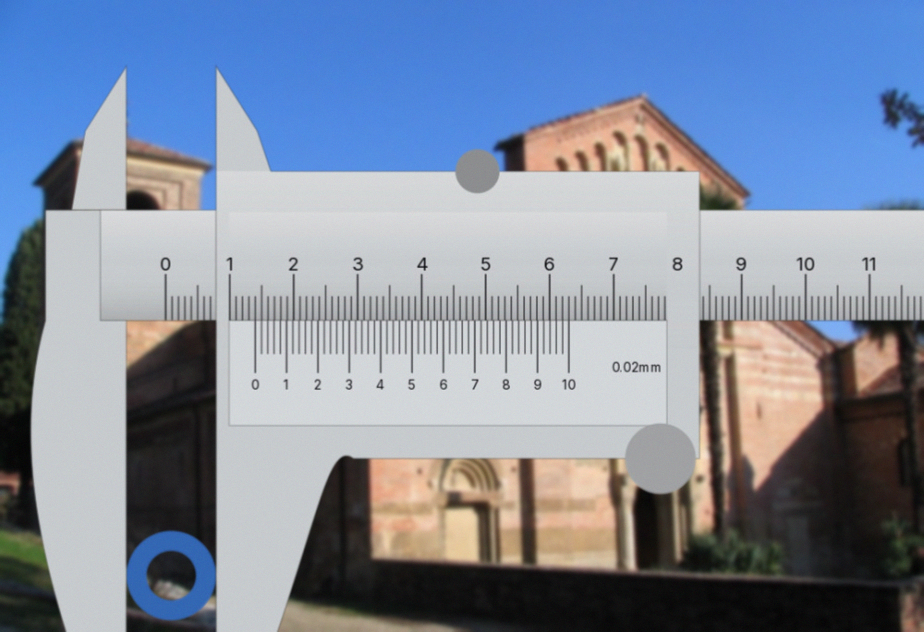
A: mm 14.0
